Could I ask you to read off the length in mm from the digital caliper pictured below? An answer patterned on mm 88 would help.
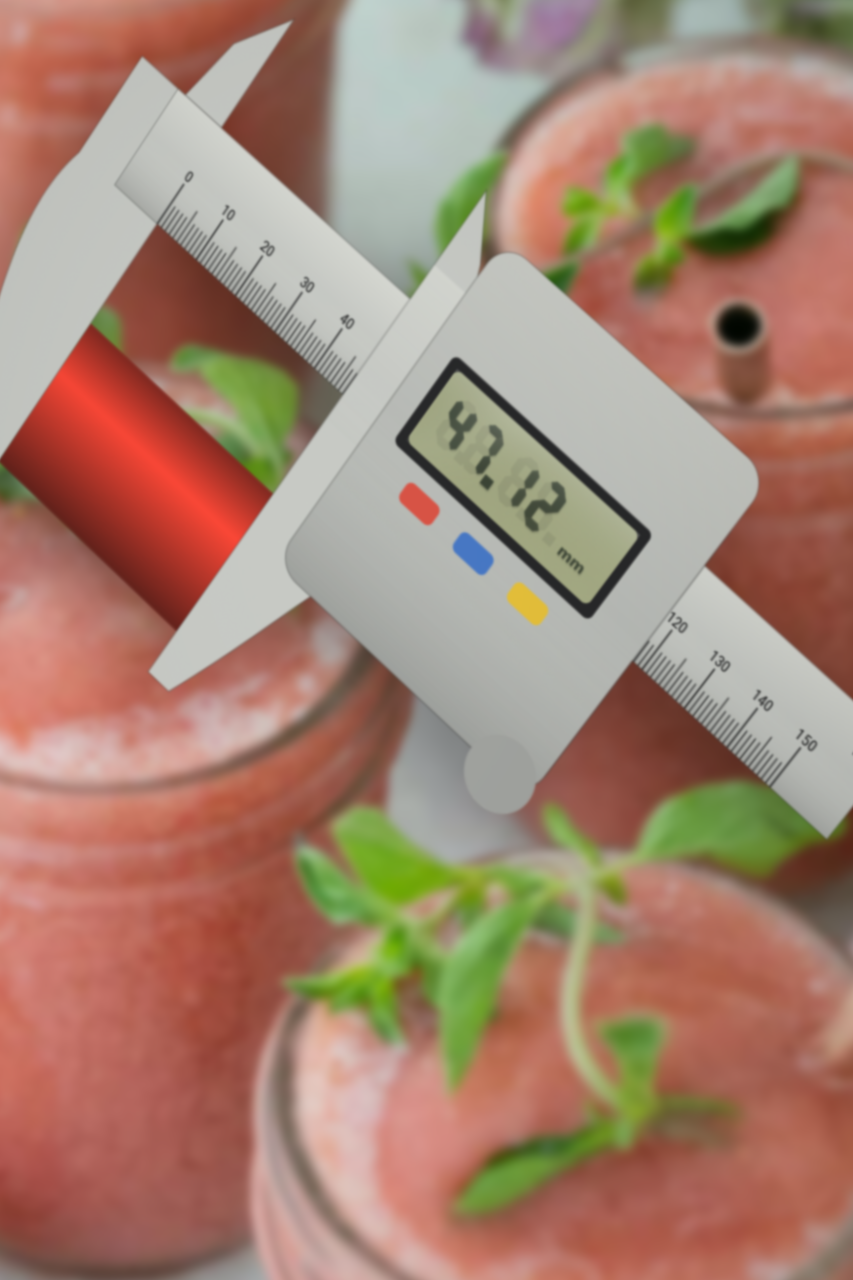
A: mm 47.12
